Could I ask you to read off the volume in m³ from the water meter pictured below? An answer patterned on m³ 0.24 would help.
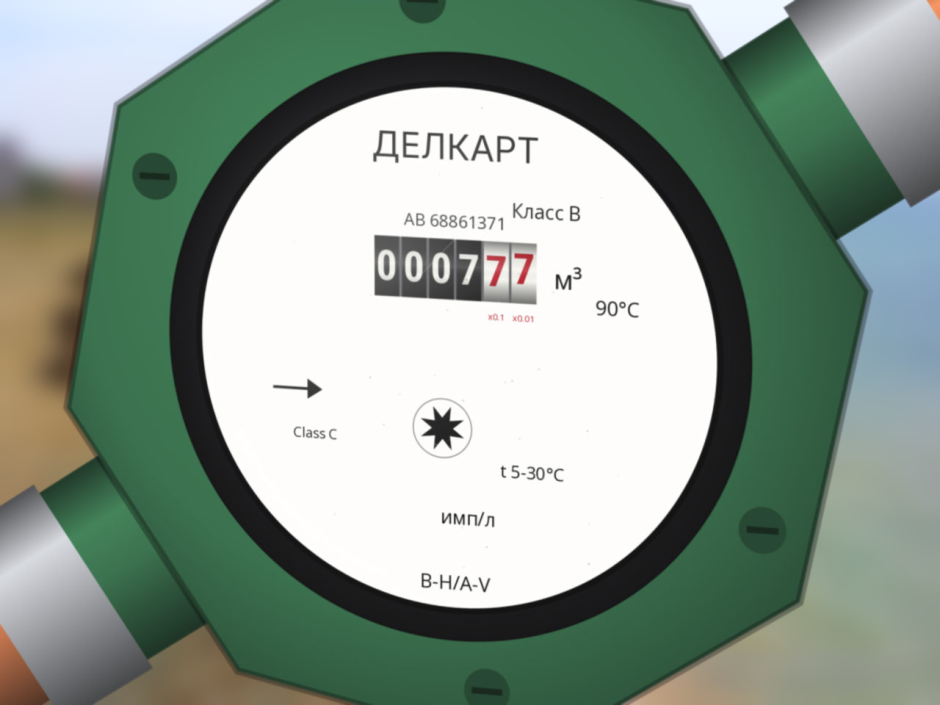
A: m³ 7.77
